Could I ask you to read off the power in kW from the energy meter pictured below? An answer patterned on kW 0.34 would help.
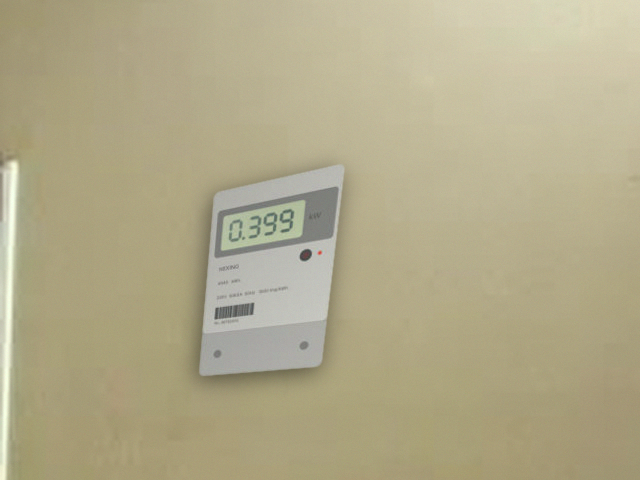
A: kW 0.399
